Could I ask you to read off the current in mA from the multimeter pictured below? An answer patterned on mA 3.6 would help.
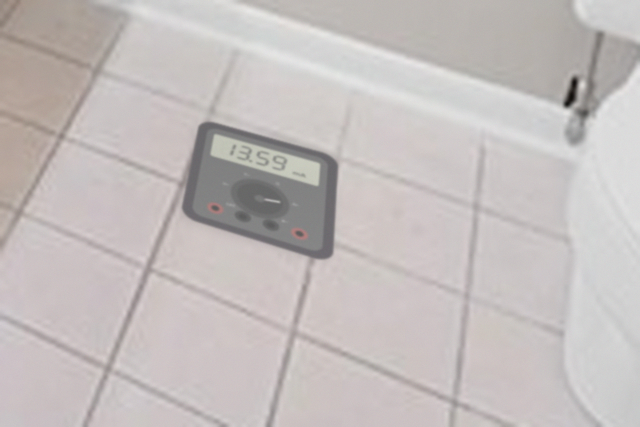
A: mA 13.59
